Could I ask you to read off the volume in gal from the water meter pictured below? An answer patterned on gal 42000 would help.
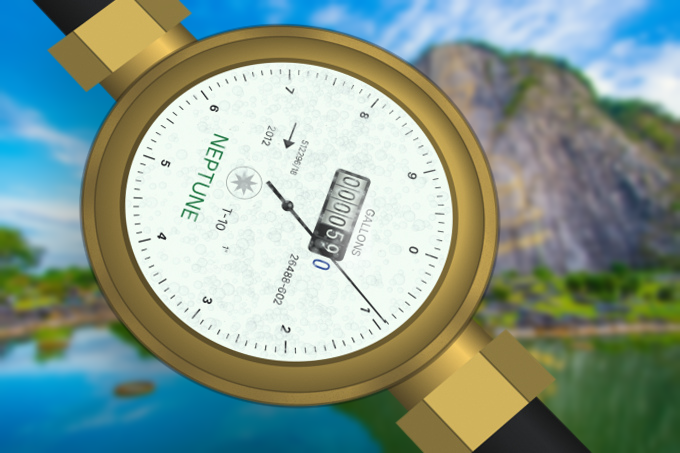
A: gal 590.9
